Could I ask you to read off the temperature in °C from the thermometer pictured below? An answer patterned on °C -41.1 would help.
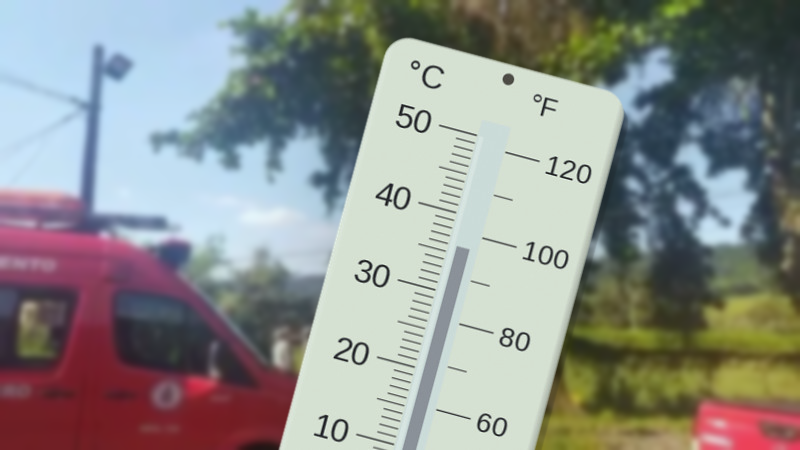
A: °C 36
